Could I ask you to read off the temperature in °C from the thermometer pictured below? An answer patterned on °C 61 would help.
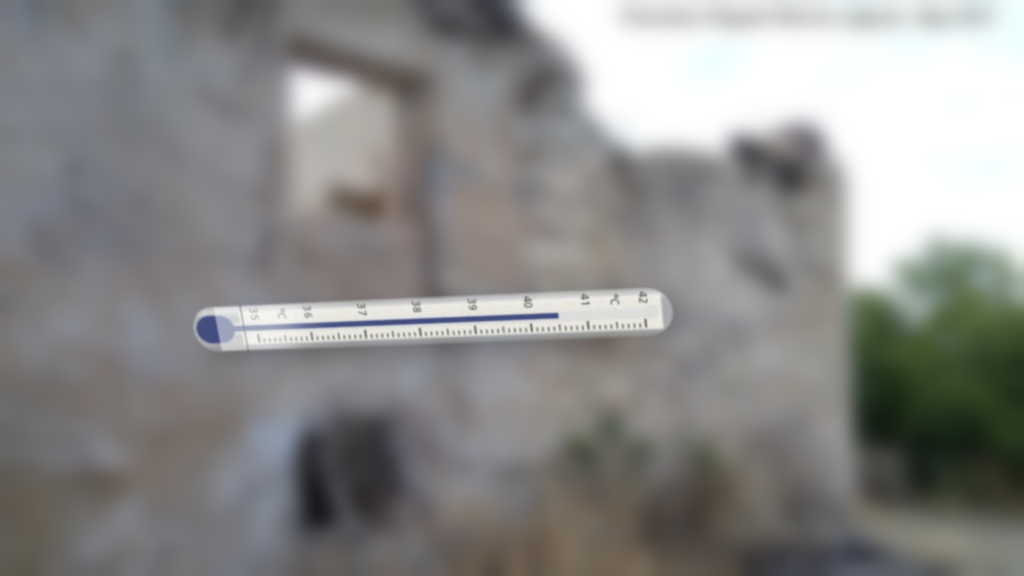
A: °C 40.5
